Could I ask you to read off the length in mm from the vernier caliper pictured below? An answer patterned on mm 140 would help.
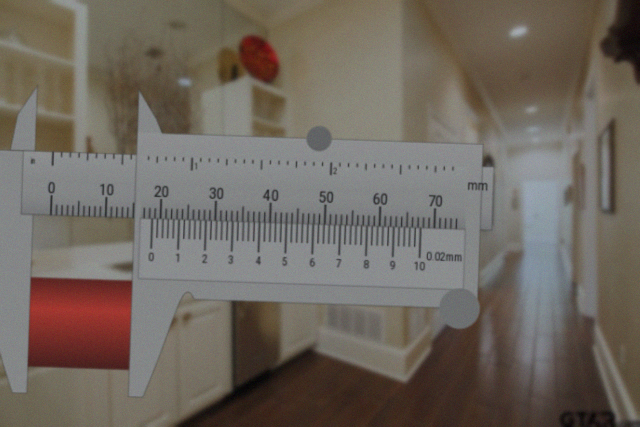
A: mm 18.5
